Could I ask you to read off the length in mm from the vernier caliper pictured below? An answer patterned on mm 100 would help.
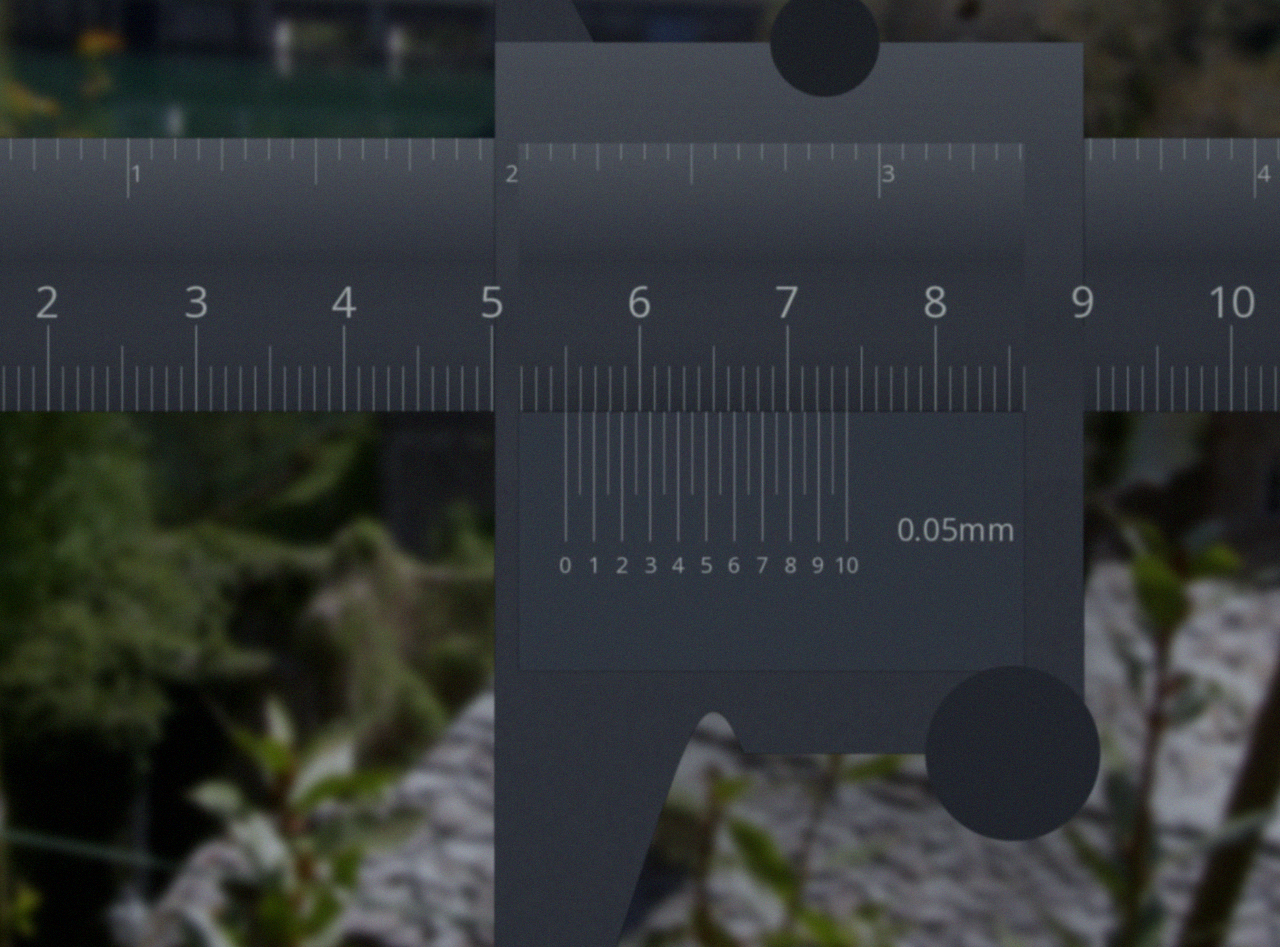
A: mm 55.0
